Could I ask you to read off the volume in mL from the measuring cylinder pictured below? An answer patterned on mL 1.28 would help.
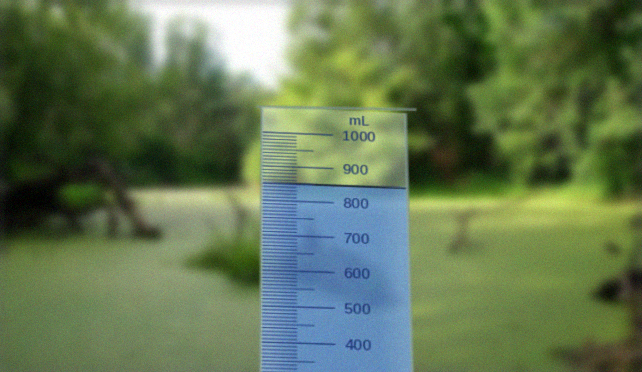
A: mL 850
